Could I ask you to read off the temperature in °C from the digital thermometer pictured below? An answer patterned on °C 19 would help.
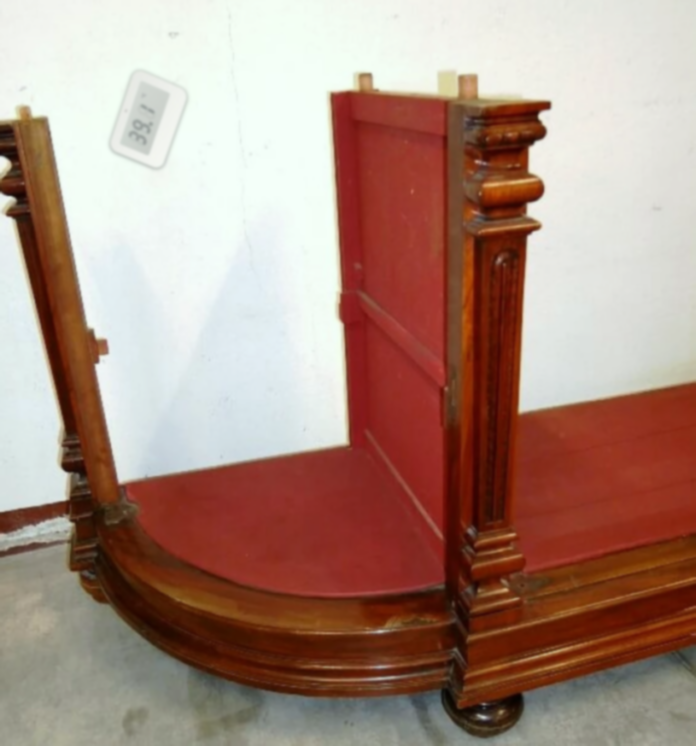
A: °C 39.1
